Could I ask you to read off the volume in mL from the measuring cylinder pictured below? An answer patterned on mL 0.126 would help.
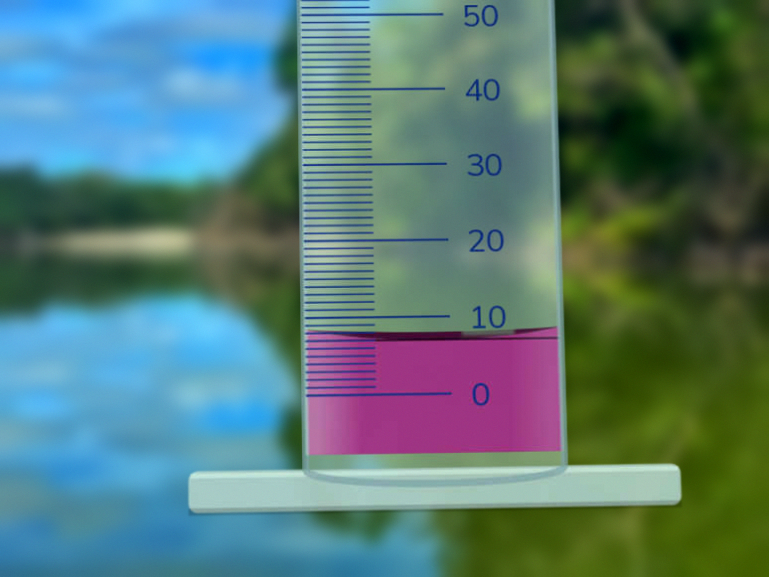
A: mL 7
